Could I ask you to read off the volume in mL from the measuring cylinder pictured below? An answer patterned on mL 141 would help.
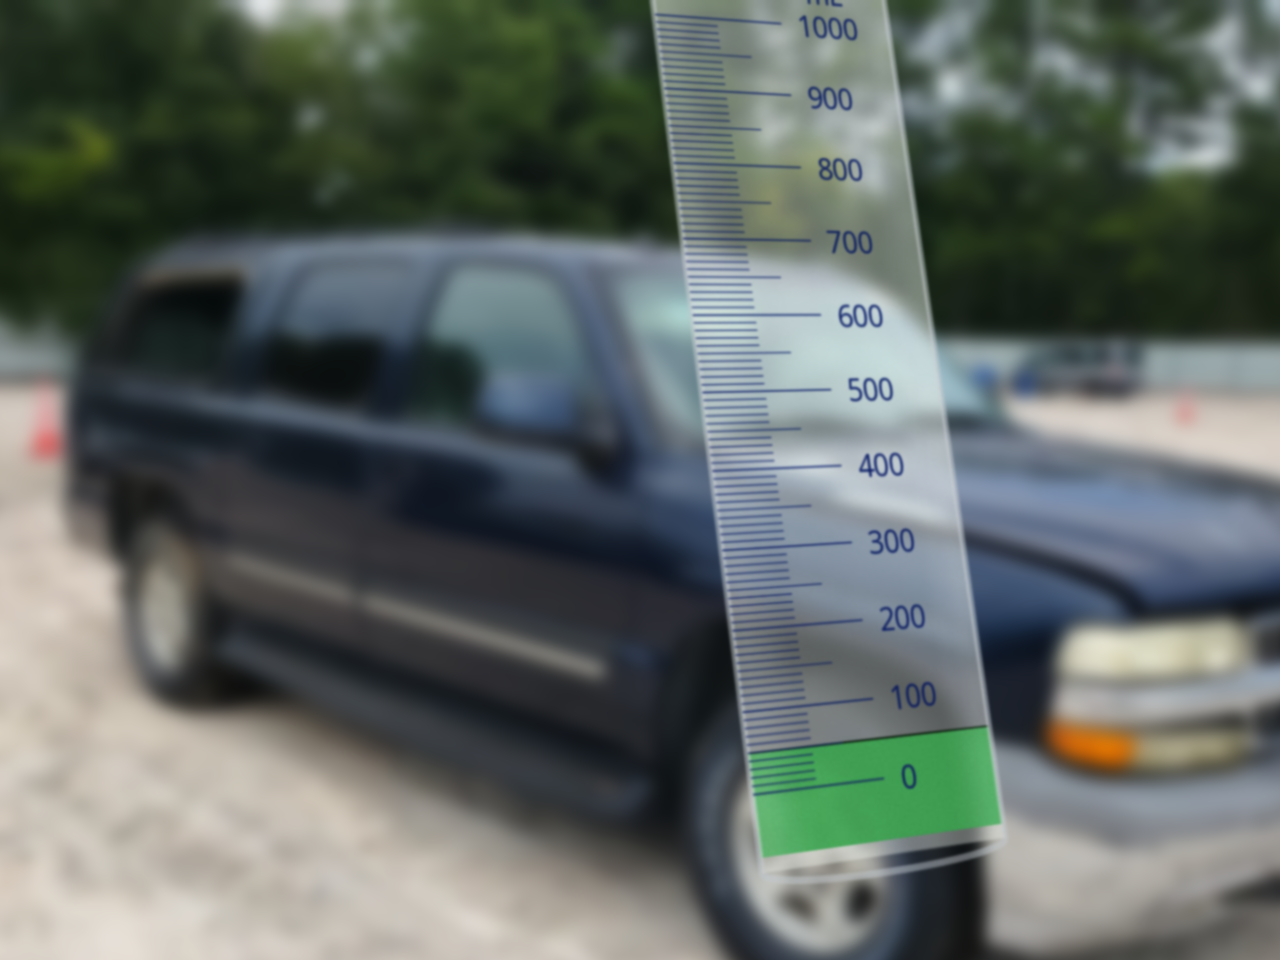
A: mL 50
